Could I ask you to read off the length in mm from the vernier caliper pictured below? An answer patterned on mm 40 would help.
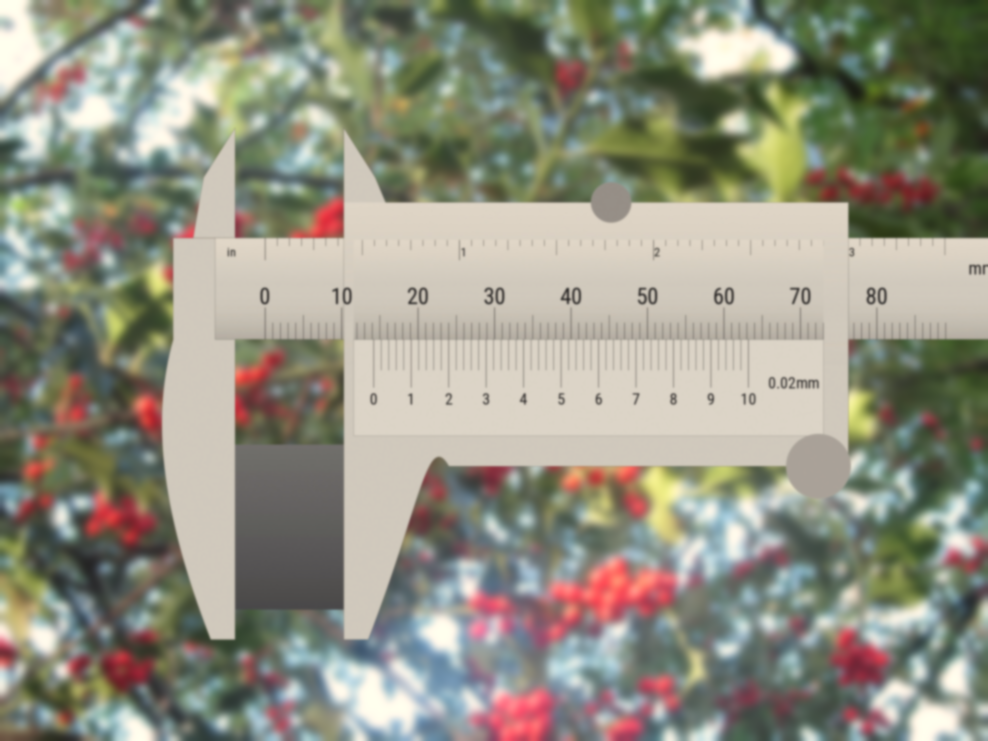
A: mm 14.2
